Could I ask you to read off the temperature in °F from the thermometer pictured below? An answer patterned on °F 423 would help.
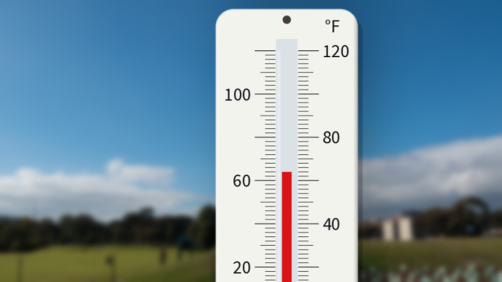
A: °F 64
